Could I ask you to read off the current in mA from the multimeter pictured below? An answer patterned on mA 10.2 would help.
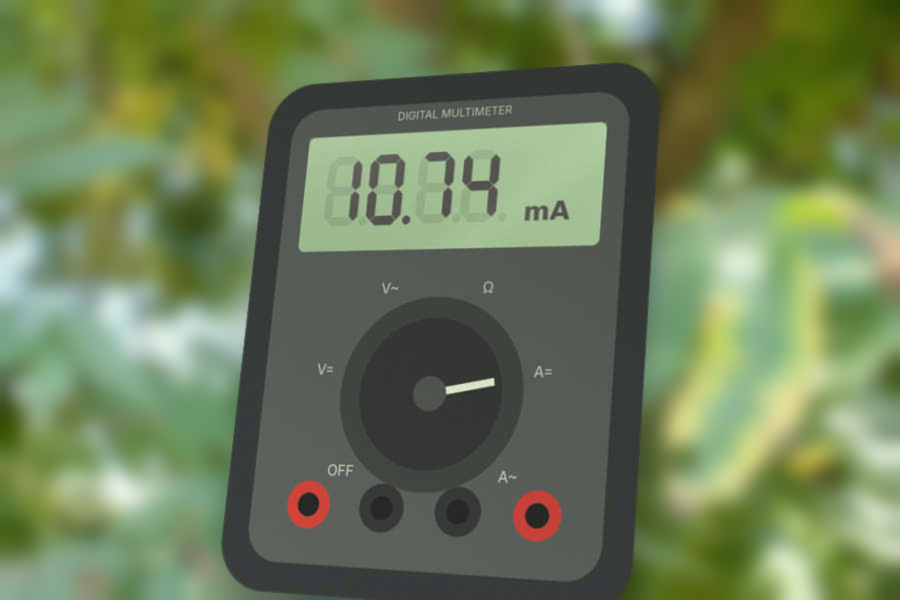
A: mA 10.74
